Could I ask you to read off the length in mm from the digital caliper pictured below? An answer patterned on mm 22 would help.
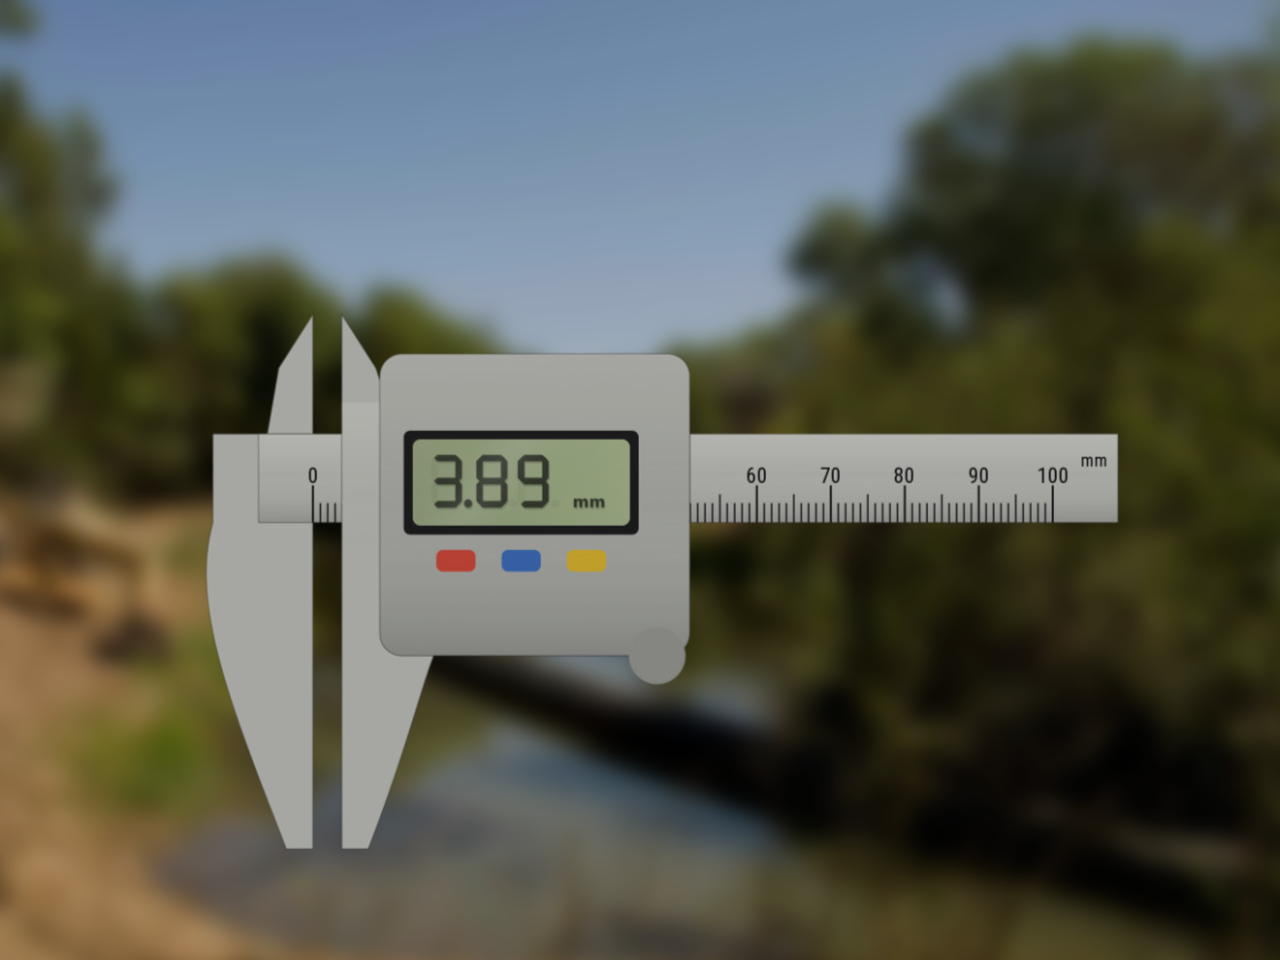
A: mm 3.89
